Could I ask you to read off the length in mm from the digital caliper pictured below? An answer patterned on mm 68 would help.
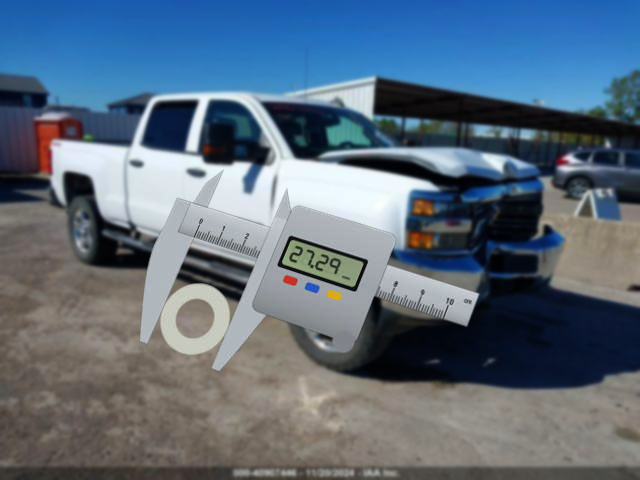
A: mm 27.29
